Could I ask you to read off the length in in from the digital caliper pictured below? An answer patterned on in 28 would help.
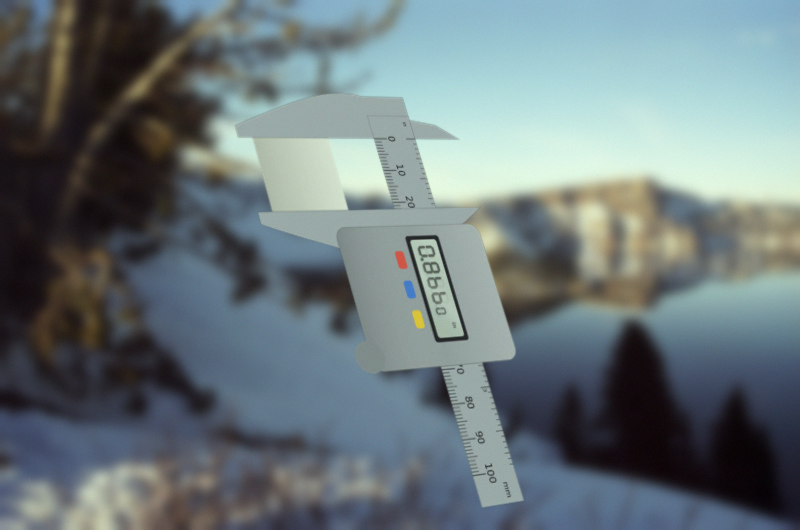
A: in 0.8660
